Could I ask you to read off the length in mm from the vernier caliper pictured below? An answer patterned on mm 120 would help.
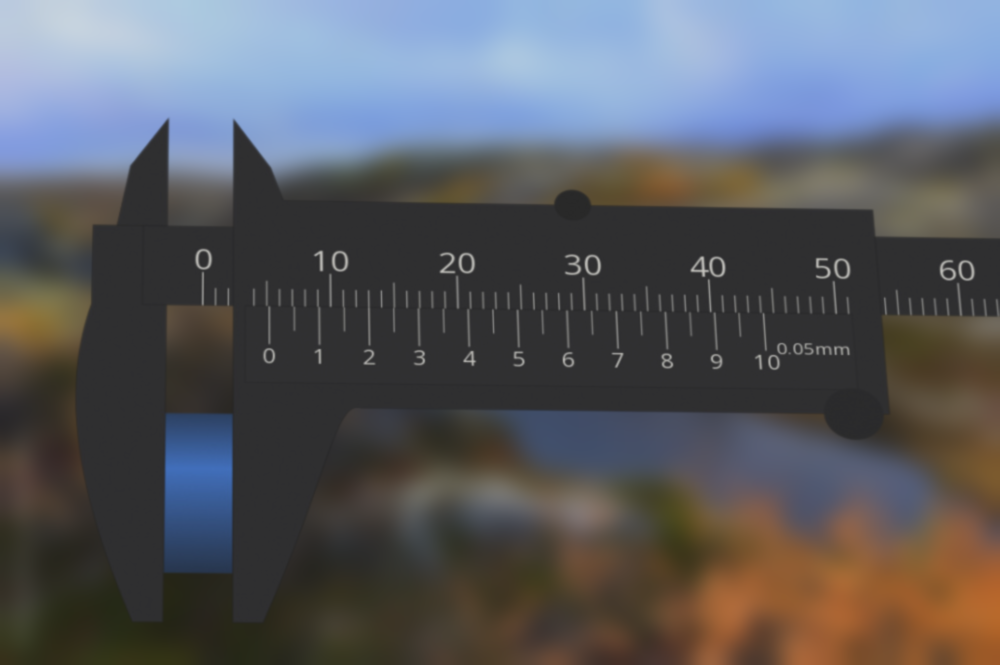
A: mm 5.2
